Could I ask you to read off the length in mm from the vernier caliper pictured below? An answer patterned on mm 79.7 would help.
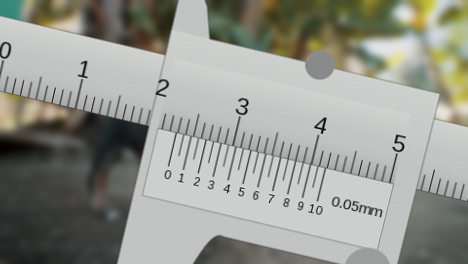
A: mm 22.8
